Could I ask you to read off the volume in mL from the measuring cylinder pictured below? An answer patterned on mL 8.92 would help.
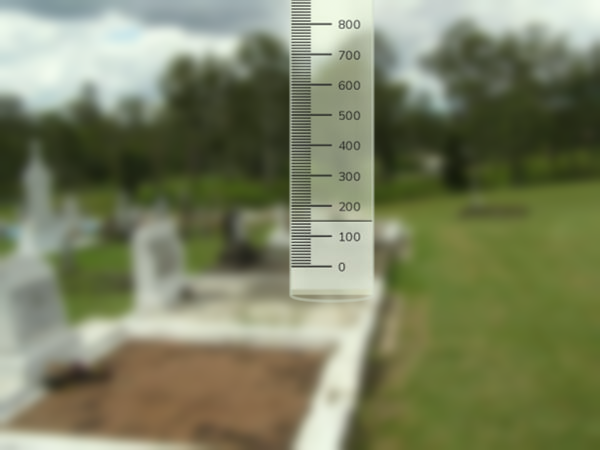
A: mL 150
